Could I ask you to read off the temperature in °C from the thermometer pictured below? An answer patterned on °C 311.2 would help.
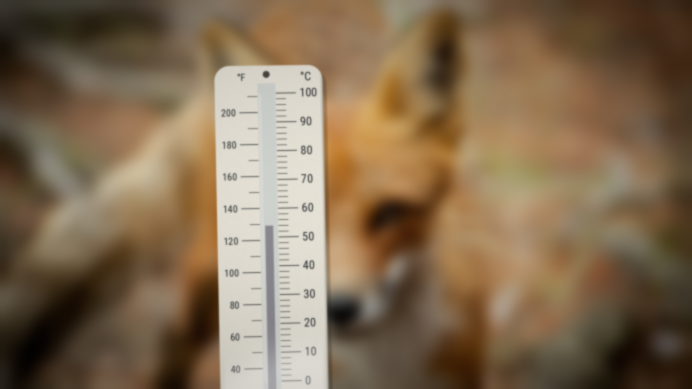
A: °C 54
